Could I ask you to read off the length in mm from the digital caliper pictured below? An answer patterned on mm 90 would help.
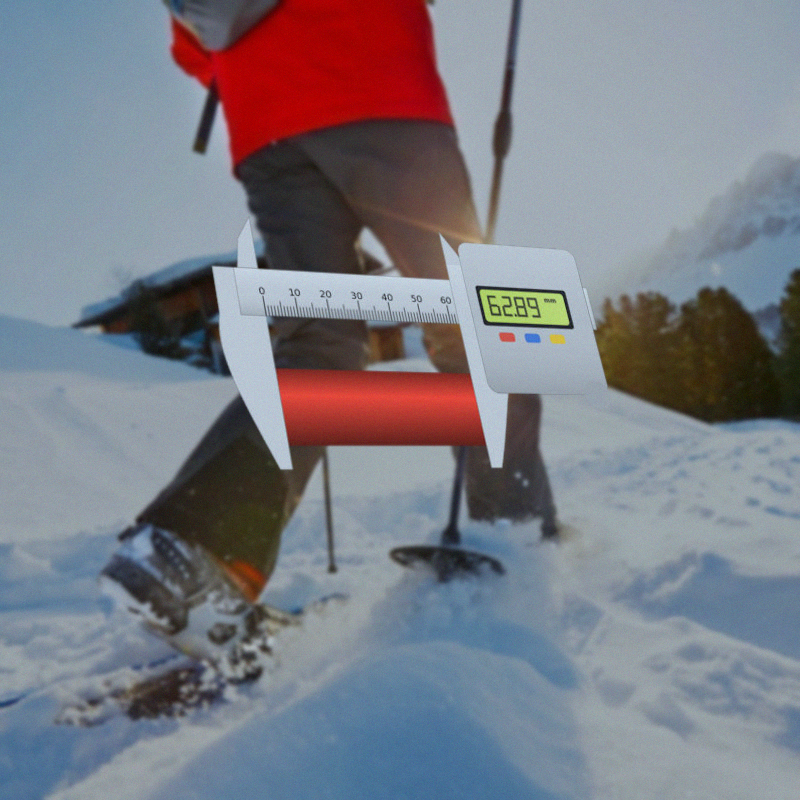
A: mm 62.89
